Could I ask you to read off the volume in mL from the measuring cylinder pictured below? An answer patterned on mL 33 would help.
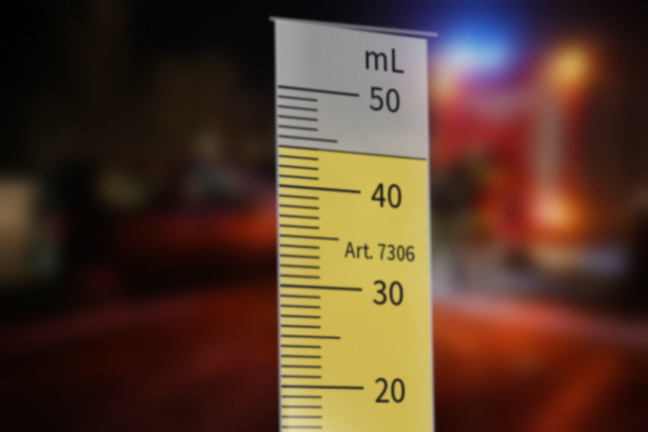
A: mL 44
